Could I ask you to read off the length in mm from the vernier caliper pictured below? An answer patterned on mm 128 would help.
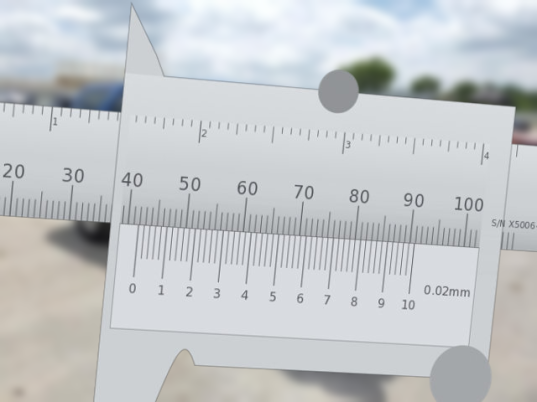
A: mm 41.8
